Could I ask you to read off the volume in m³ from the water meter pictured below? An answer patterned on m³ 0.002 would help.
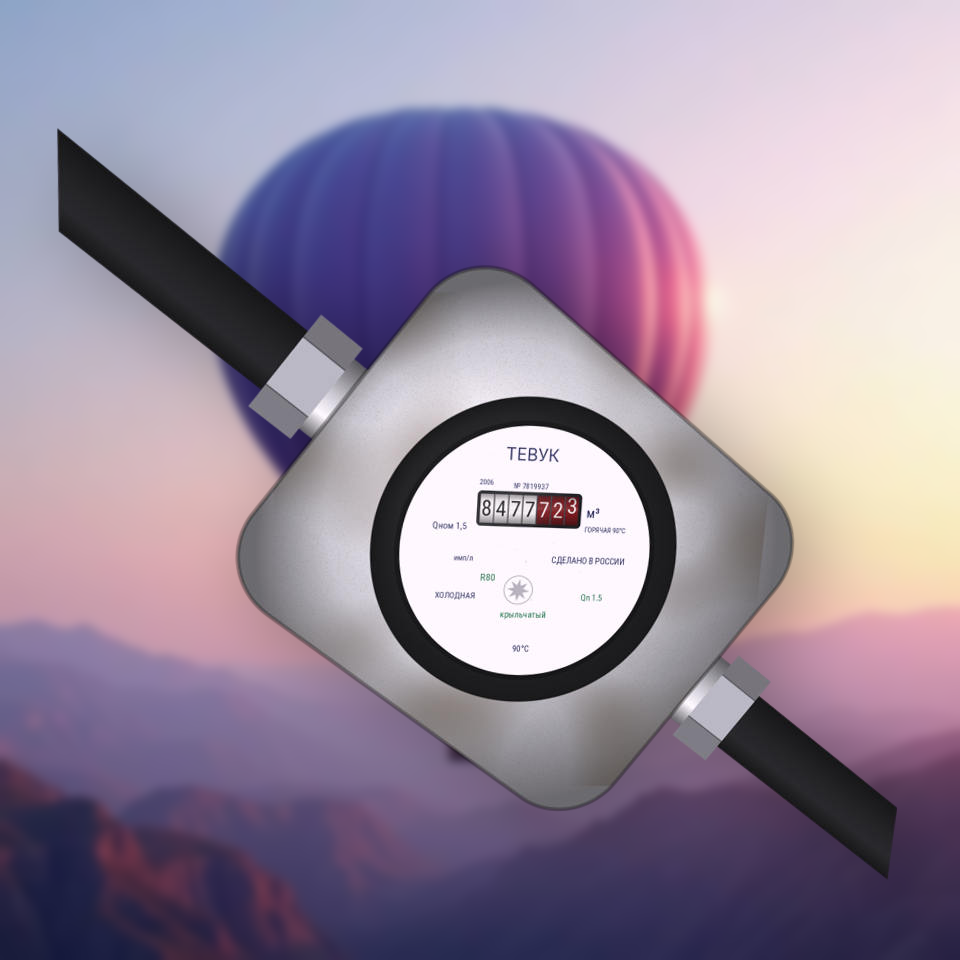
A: m³ 8477.723
